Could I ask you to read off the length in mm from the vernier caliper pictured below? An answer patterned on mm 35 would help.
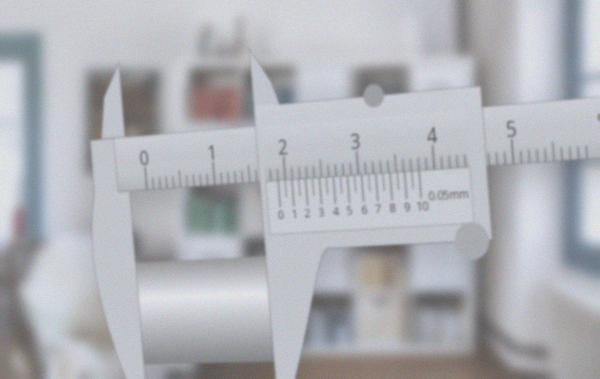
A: mm 19.0
